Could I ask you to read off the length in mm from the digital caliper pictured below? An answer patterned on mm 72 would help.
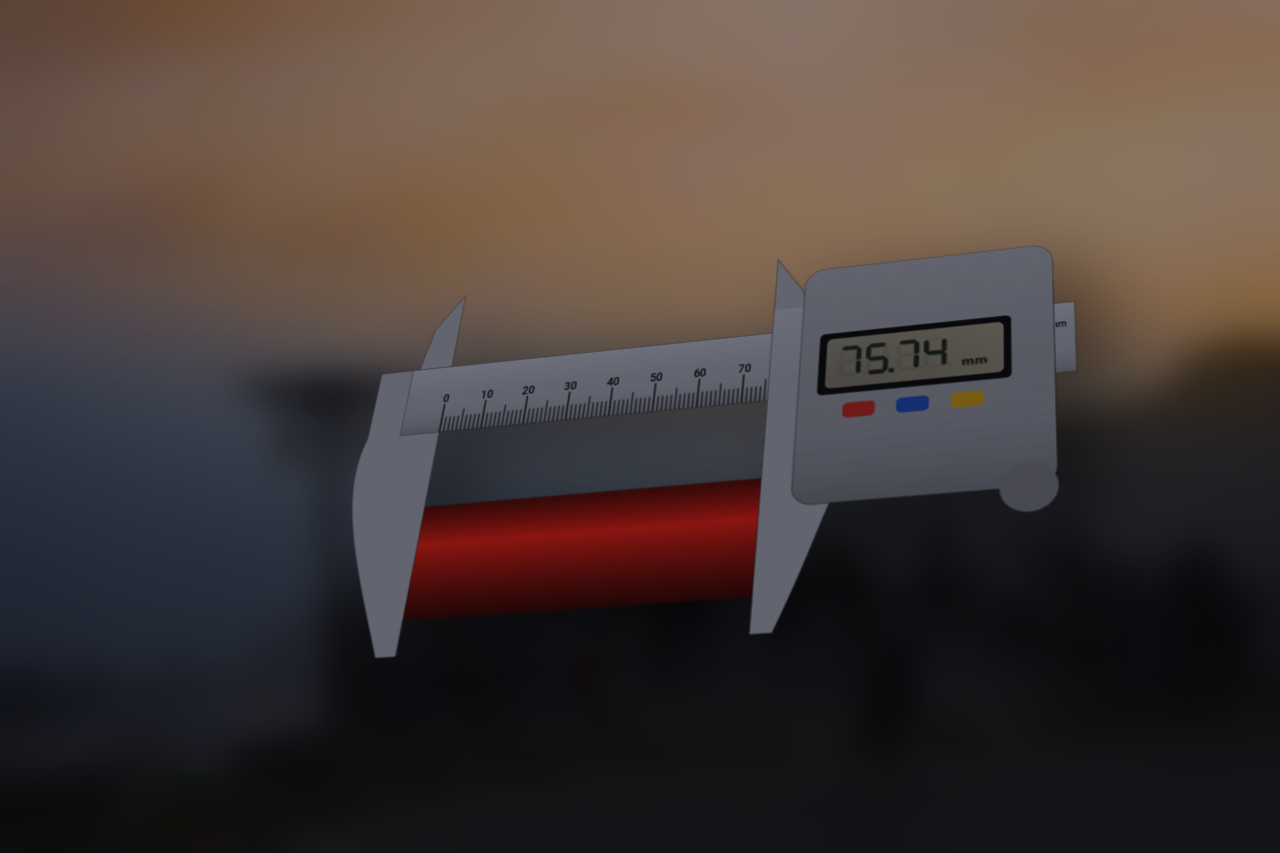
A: mm 75.74
